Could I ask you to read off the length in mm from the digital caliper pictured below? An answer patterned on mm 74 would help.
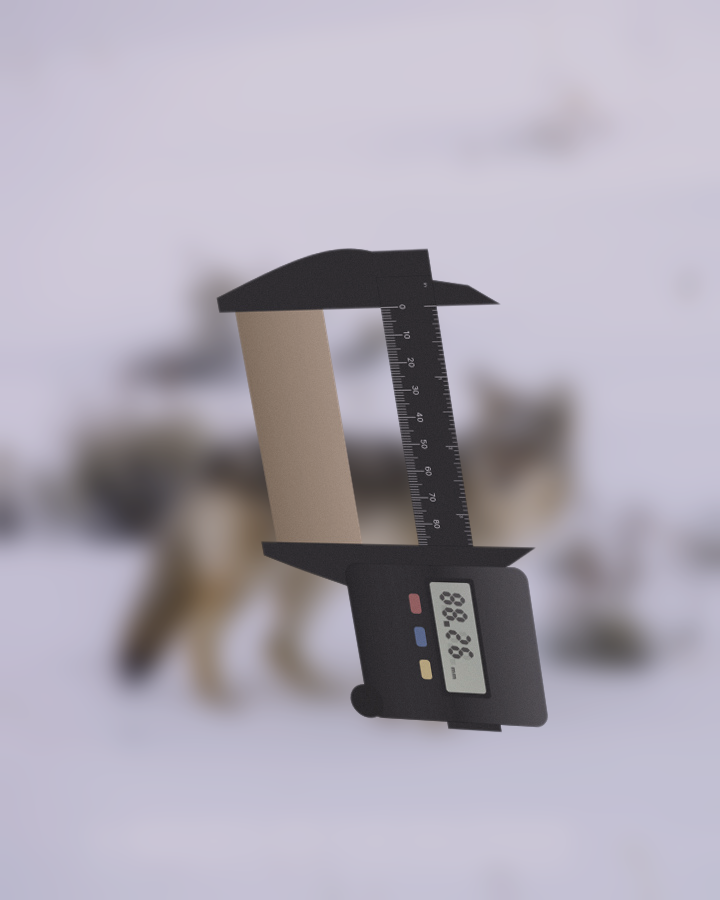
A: mm 88.26
